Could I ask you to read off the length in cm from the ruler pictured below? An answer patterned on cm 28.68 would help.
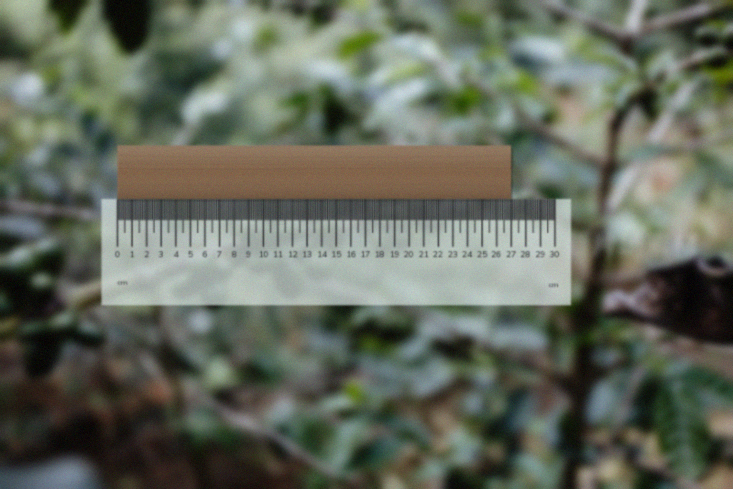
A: cm 27
